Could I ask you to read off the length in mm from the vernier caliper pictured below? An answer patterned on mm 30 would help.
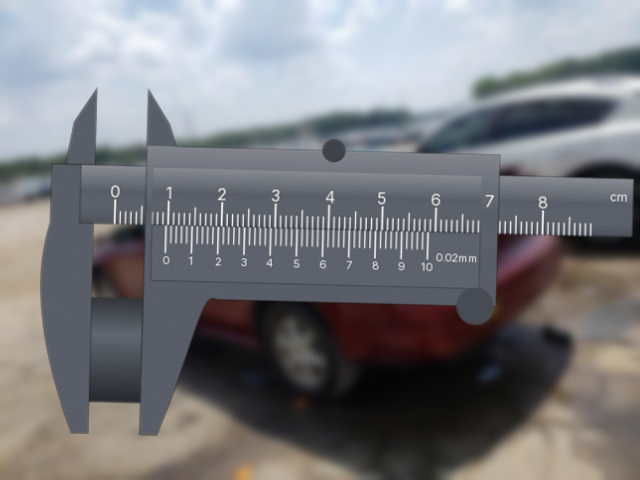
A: mm 9.6
